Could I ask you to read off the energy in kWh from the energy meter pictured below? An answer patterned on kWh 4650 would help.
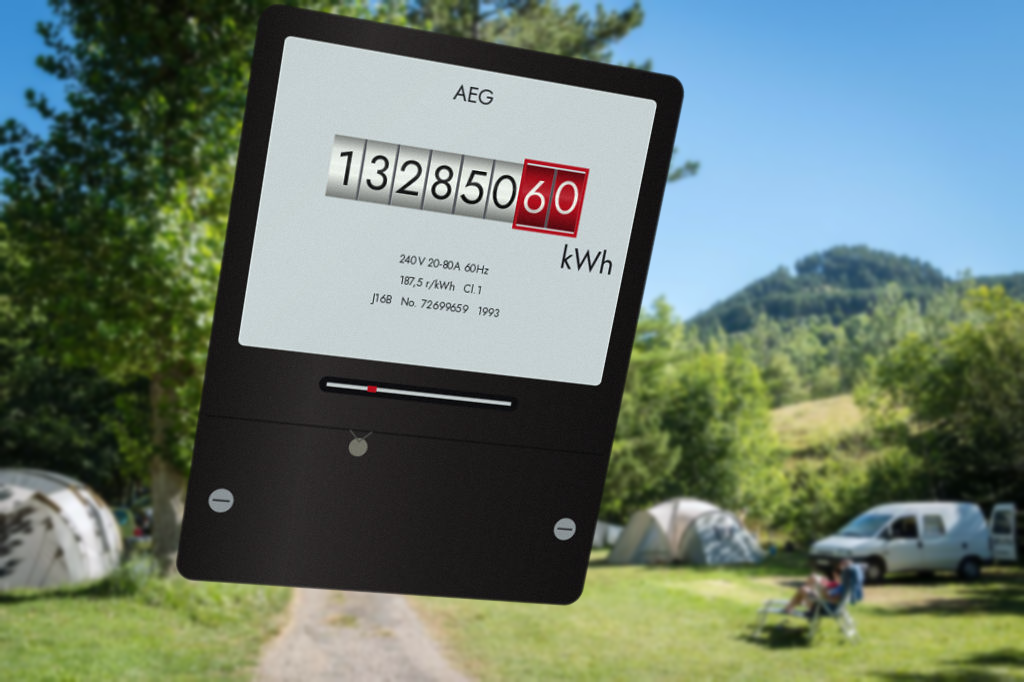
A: kWh 132850.60
